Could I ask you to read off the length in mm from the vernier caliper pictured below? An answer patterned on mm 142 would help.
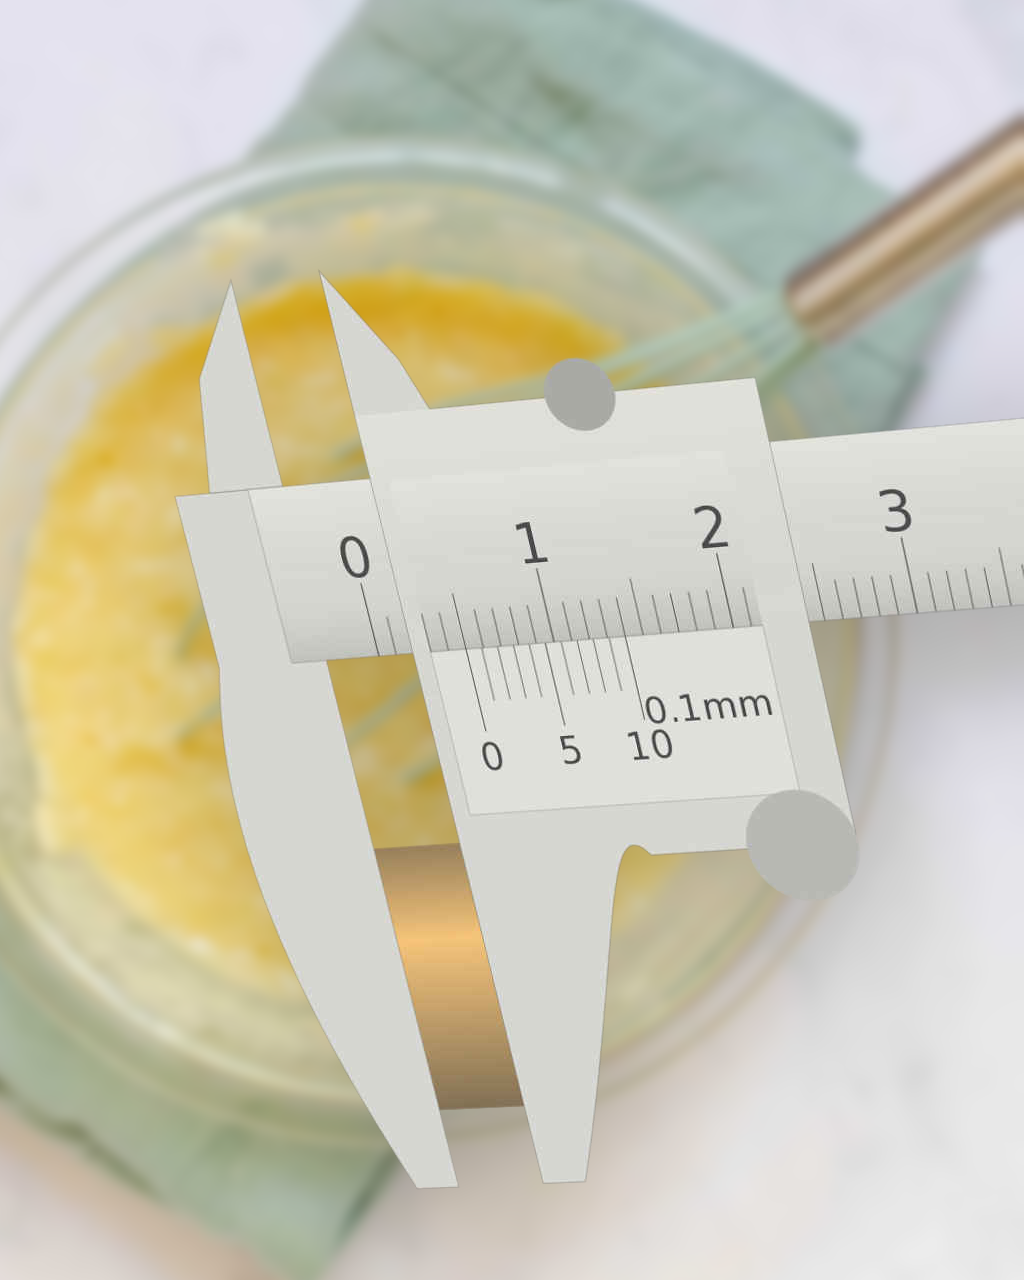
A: mm 5.0
